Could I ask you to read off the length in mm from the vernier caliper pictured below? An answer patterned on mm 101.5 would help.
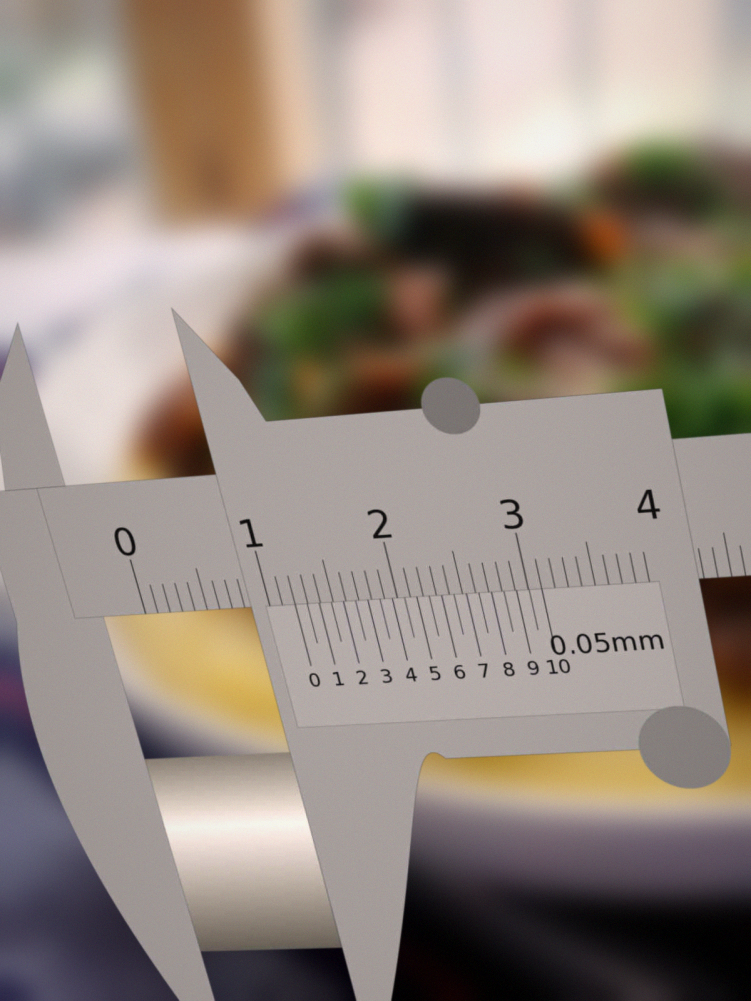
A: mm 12.0
